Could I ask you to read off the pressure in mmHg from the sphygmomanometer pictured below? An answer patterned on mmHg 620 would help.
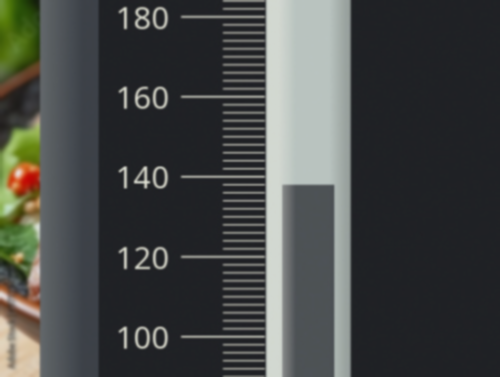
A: mmHg 138
